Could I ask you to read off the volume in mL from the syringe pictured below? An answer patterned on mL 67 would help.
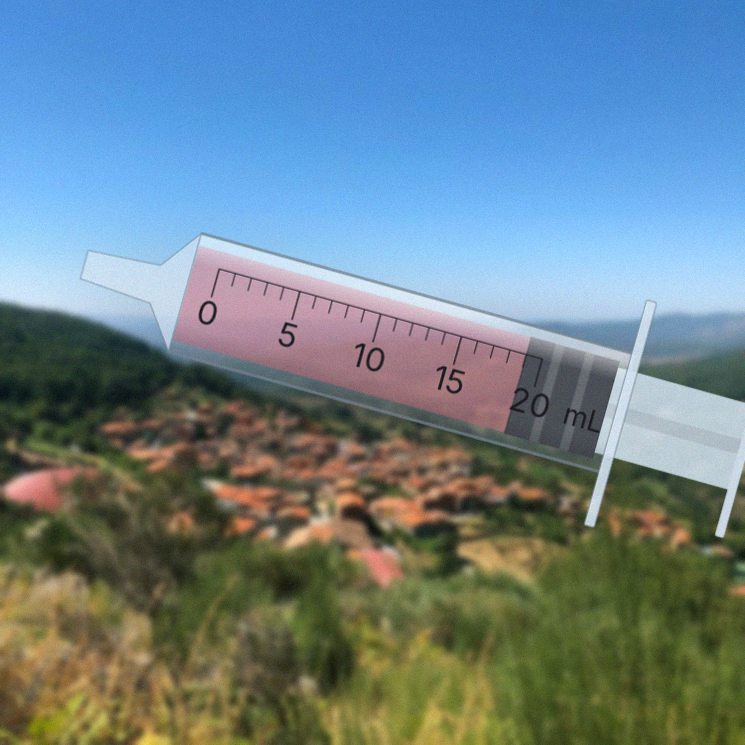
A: mL 19
